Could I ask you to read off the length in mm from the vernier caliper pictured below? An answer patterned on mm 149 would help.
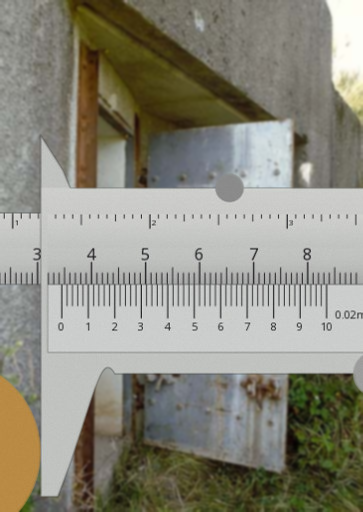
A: mm 34.5
